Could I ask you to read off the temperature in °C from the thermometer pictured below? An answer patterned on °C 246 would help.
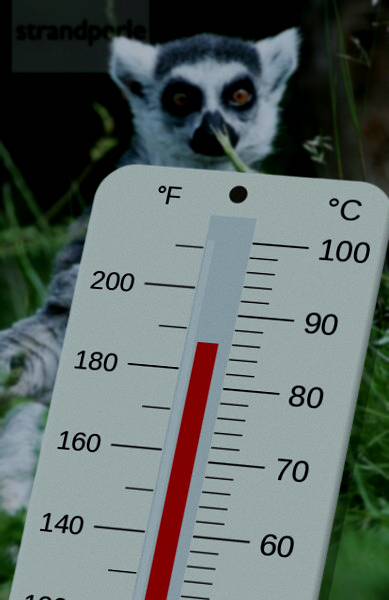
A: °C 86
